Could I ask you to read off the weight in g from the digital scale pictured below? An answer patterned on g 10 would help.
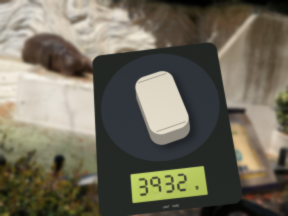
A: g 3932
